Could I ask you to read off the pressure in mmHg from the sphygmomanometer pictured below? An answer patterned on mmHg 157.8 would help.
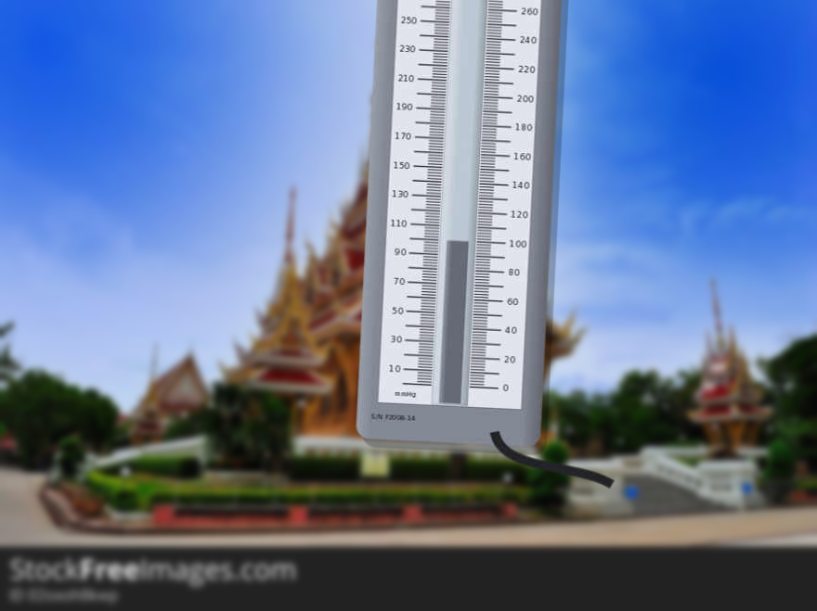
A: mmHg 100
